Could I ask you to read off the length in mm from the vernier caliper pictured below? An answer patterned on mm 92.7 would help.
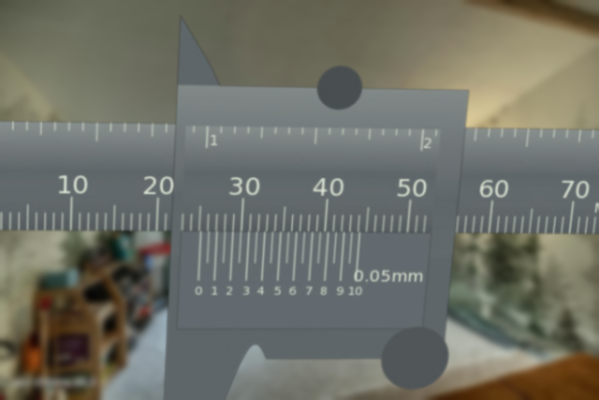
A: mm 25.2
